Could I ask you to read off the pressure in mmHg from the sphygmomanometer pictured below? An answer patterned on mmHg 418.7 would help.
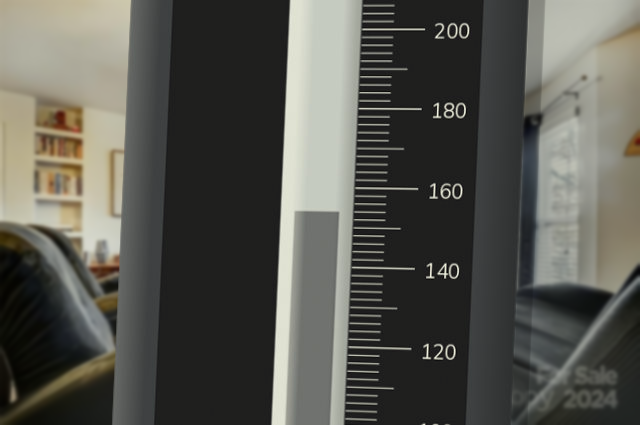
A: mmHg 154
